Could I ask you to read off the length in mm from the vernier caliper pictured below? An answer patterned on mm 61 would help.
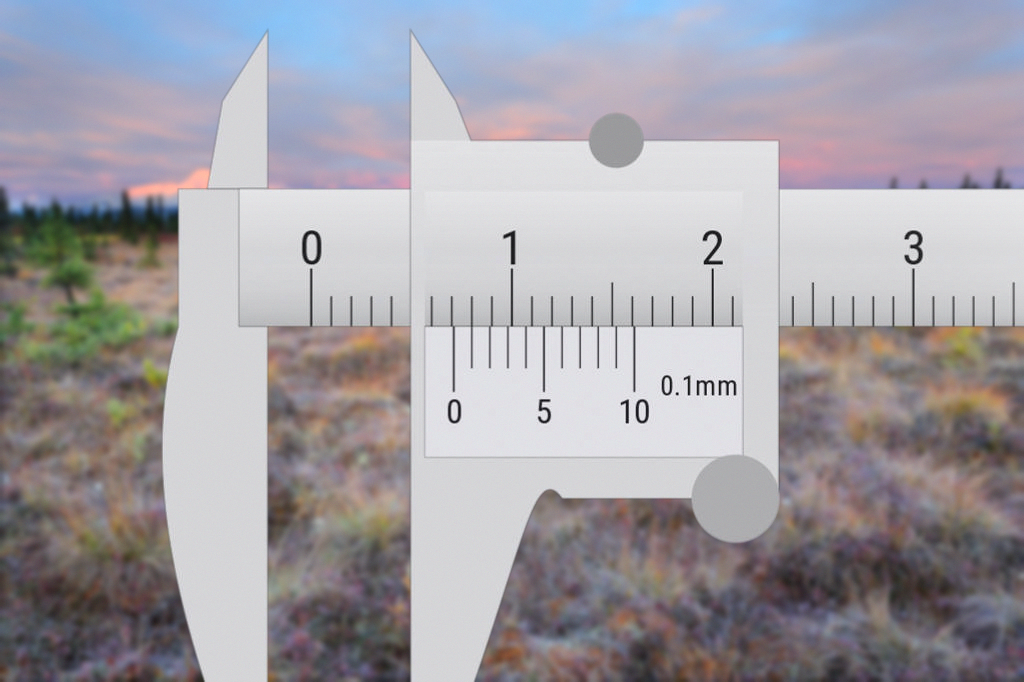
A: mm 7.1
